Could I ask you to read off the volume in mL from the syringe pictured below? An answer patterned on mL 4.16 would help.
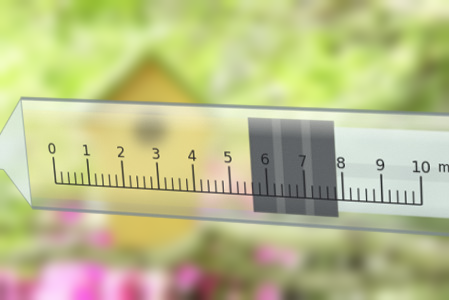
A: mL 5.6
